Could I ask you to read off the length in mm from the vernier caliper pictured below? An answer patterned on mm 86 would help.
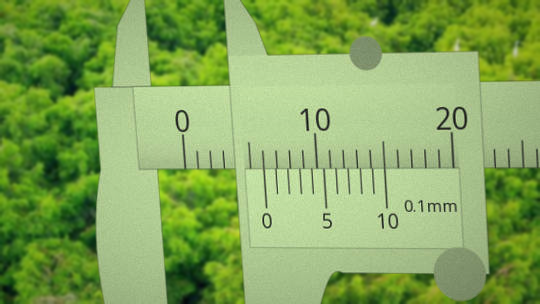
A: mm 6.0
